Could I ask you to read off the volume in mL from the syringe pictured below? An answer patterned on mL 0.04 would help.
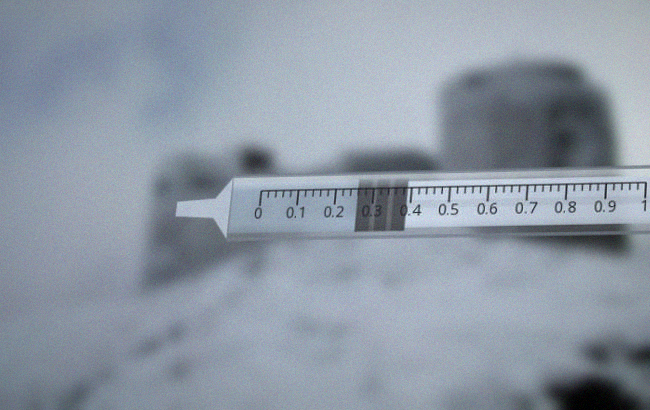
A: mL 0.26
